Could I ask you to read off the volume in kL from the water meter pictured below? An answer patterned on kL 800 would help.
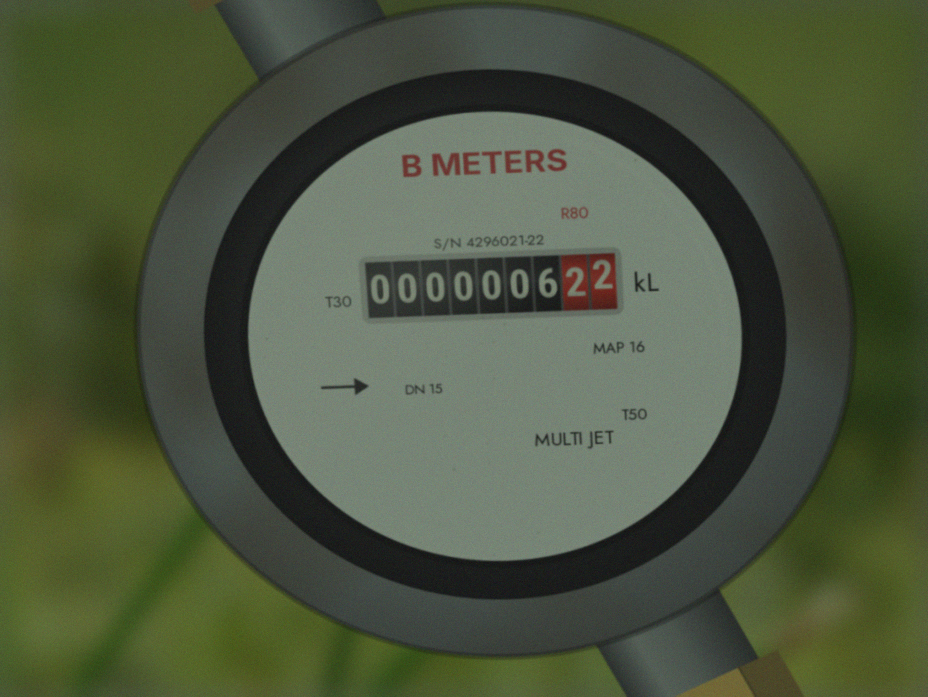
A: kL 6.22
